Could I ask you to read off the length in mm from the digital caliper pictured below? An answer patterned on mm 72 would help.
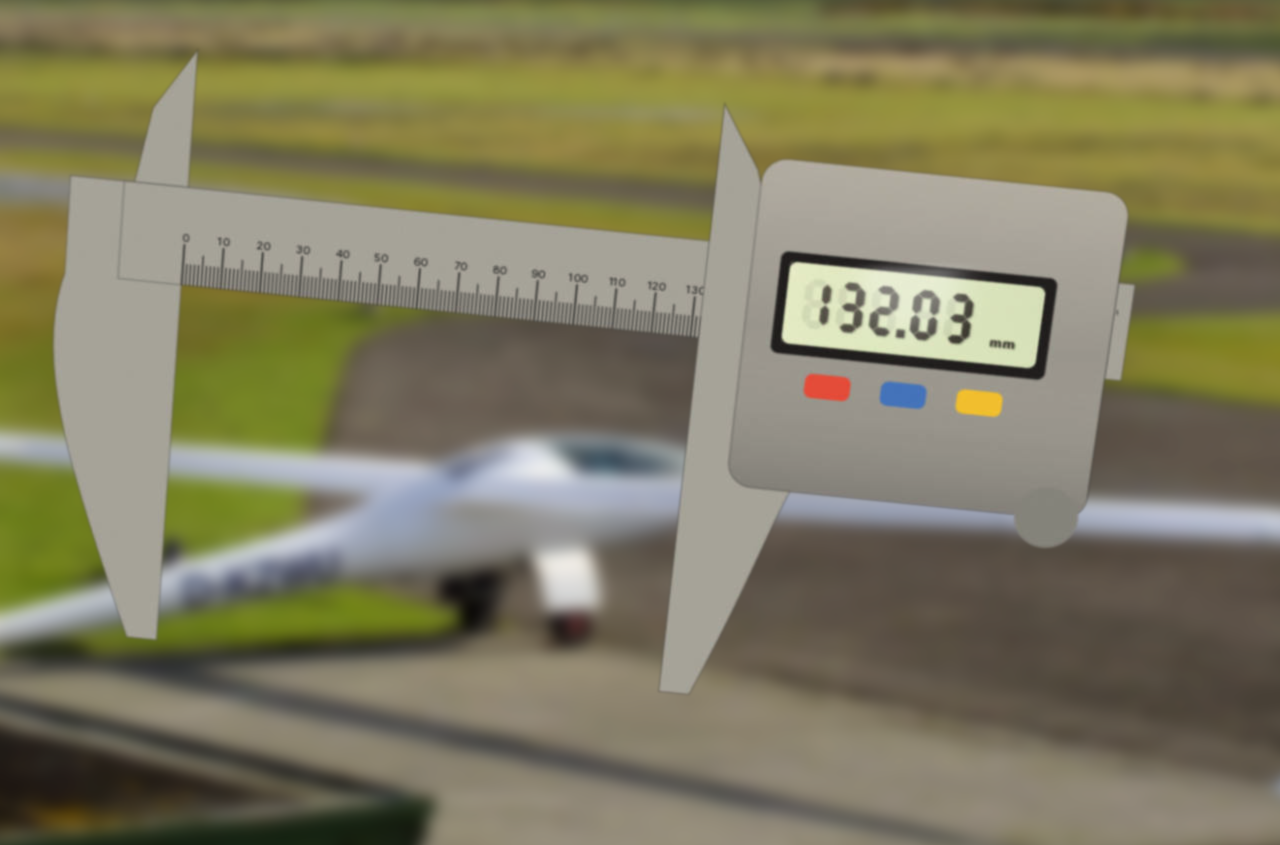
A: mm 132.03
